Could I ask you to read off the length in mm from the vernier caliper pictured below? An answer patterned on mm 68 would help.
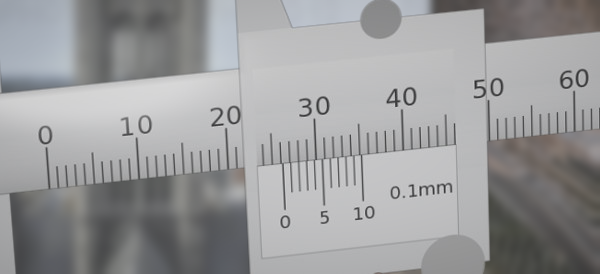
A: mm 26.2
